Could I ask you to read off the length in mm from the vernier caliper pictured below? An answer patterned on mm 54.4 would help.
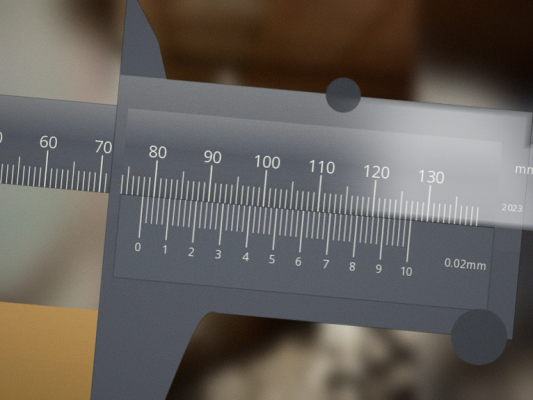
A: mm 78.0
